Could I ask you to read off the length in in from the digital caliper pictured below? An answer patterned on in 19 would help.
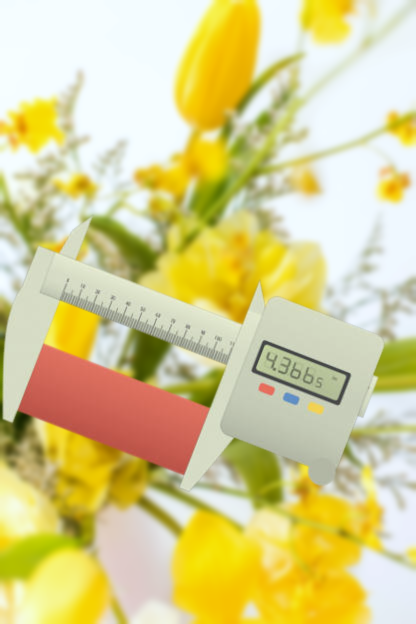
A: in 4.3665
